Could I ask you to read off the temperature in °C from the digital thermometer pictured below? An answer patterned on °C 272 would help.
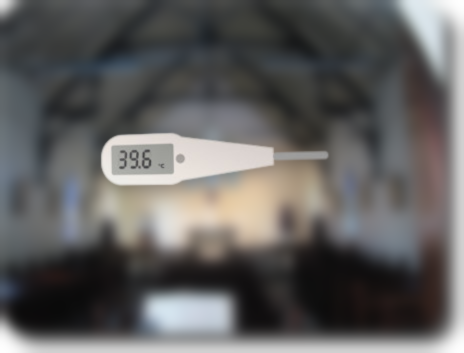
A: °C 39.6
